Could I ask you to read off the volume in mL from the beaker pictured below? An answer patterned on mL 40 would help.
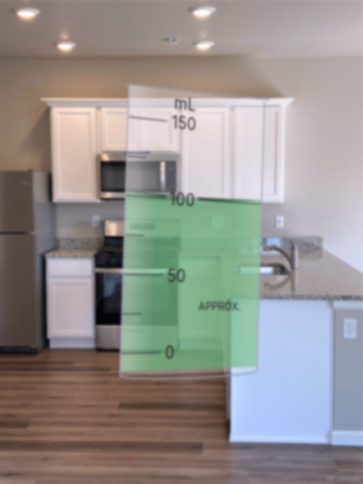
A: mL 100
